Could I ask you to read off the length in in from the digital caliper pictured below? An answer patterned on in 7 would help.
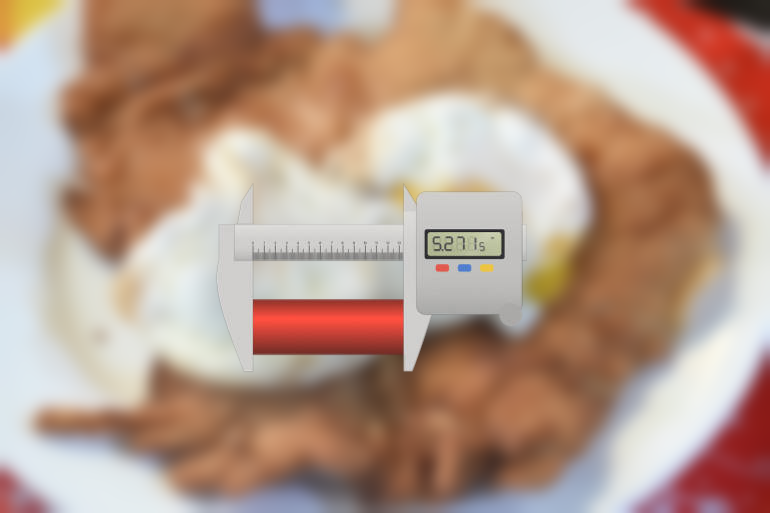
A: in 5.2715
